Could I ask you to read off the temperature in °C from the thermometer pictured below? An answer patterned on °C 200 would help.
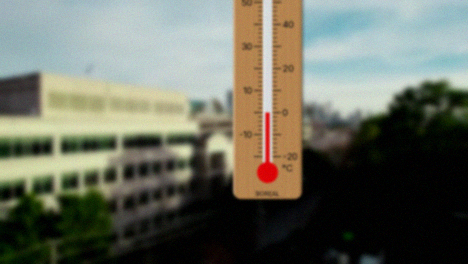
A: °C 0
